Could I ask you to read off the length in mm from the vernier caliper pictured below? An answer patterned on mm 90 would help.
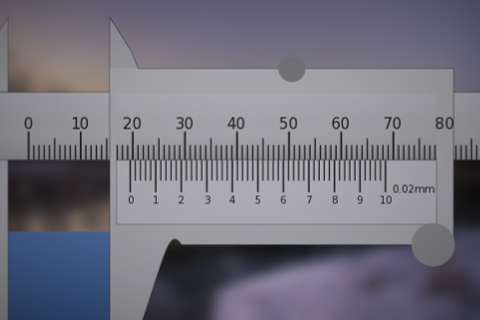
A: mm 19.5
